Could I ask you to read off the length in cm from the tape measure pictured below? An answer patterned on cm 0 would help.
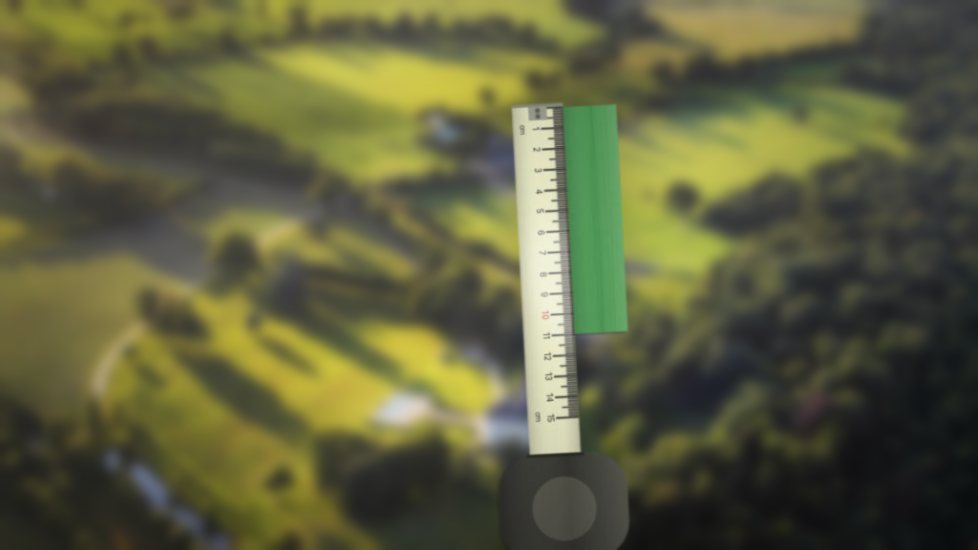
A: cm 11
